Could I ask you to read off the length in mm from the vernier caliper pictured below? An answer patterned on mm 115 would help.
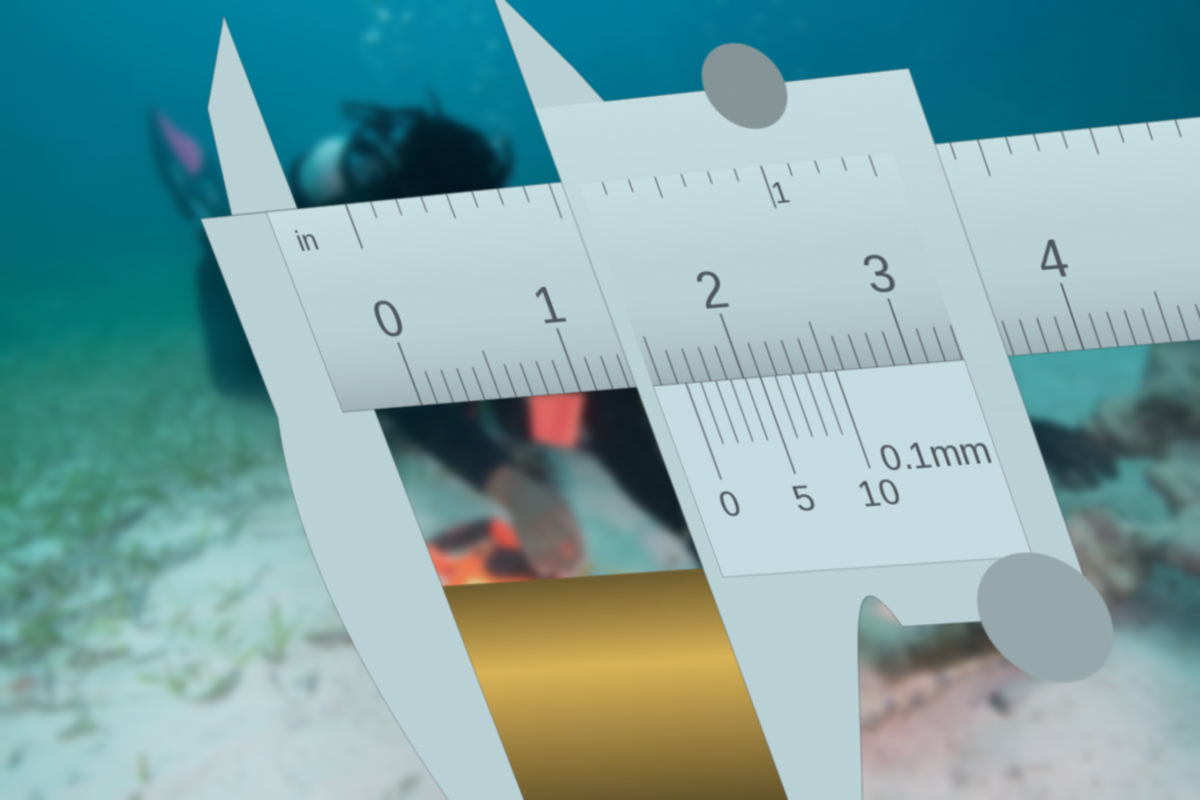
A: mm 16.5
